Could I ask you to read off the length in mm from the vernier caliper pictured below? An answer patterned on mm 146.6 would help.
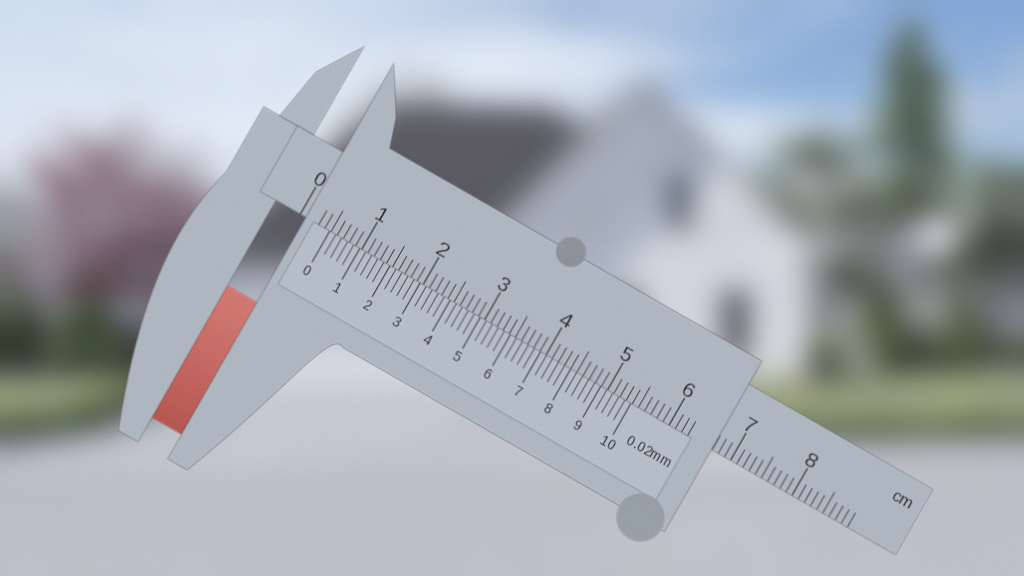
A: mm 4.8
